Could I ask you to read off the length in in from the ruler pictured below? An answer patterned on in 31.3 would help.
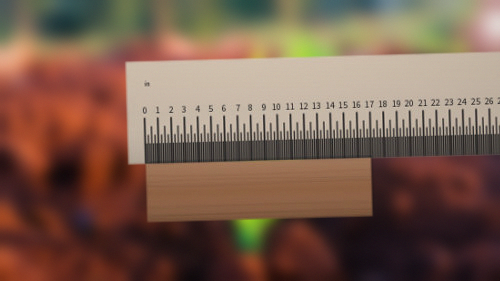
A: in 17
